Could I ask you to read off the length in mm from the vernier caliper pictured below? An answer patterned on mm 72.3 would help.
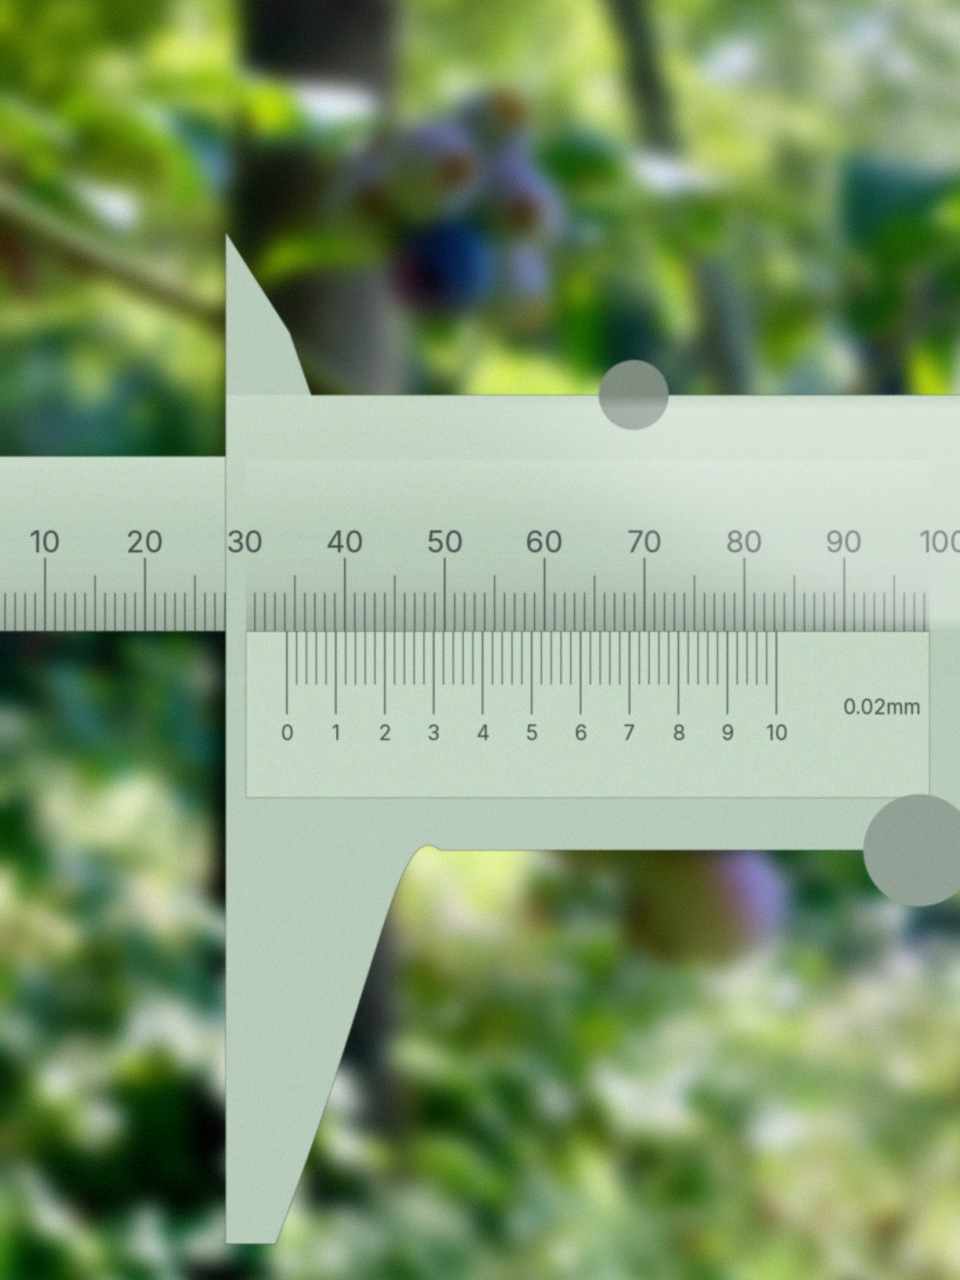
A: mm 34.2
